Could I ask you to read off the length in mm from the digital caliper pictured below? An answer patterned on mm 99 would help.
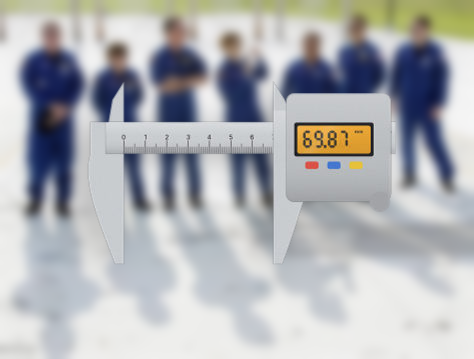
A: mm 69.87
